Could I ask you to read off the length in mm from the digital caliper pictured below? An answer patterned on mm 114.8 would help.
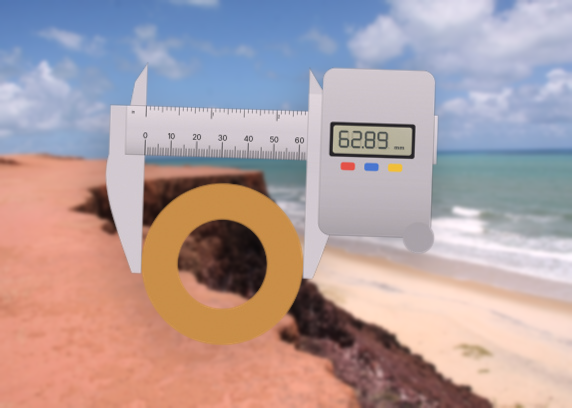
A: mm 62.89
